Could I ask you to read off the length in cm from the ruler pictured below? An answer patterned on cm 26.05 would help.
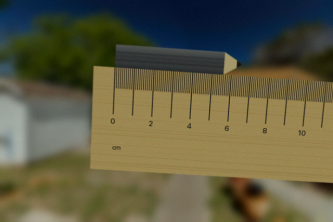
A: cm 6.5
